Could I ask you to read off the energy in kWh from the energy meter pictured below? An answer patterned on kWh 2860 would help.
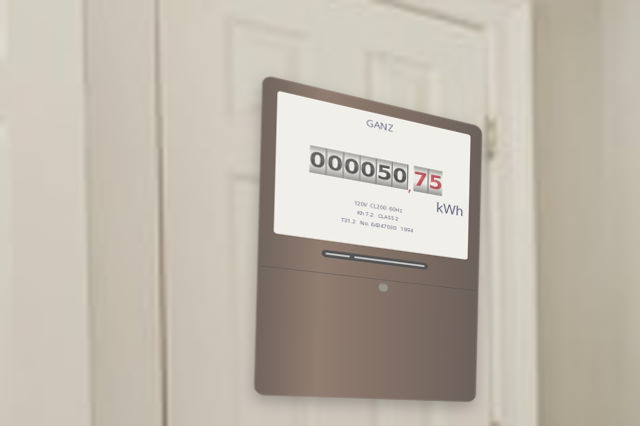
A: kWh 50.75
